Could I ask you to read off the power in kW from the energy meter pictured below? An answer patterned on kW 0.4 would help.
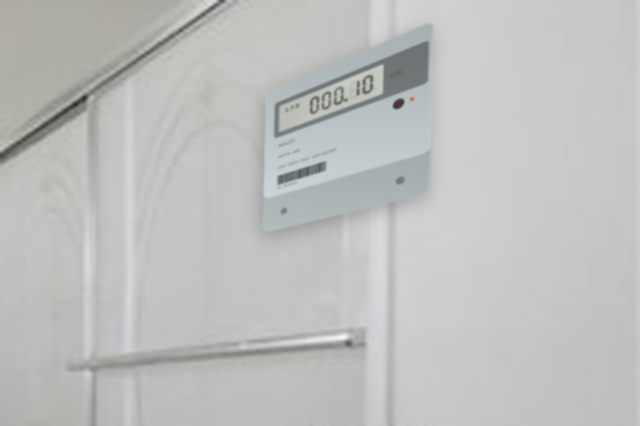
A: kW 0.10
